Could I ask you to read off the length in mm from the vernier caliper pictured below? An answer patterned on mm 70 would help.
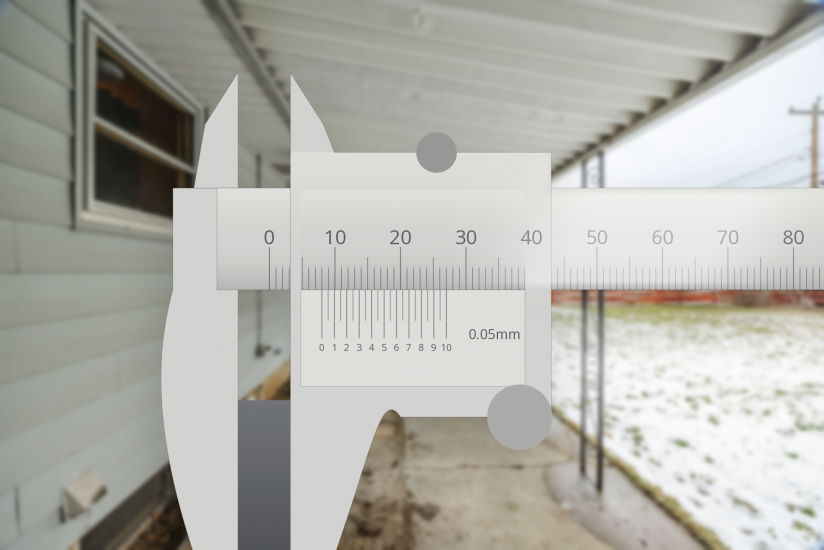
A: mm 8.0
